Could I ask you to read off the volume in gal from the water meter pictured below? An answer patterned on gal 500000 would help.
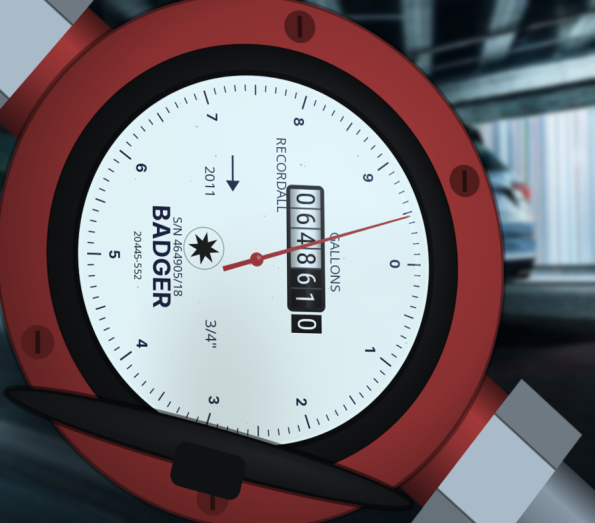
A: gal 648609.5
